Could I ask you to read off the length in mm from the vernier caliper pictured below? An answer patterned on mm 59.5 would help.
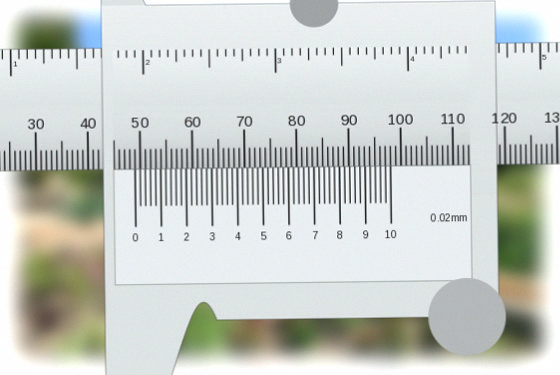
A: mm 49.0
